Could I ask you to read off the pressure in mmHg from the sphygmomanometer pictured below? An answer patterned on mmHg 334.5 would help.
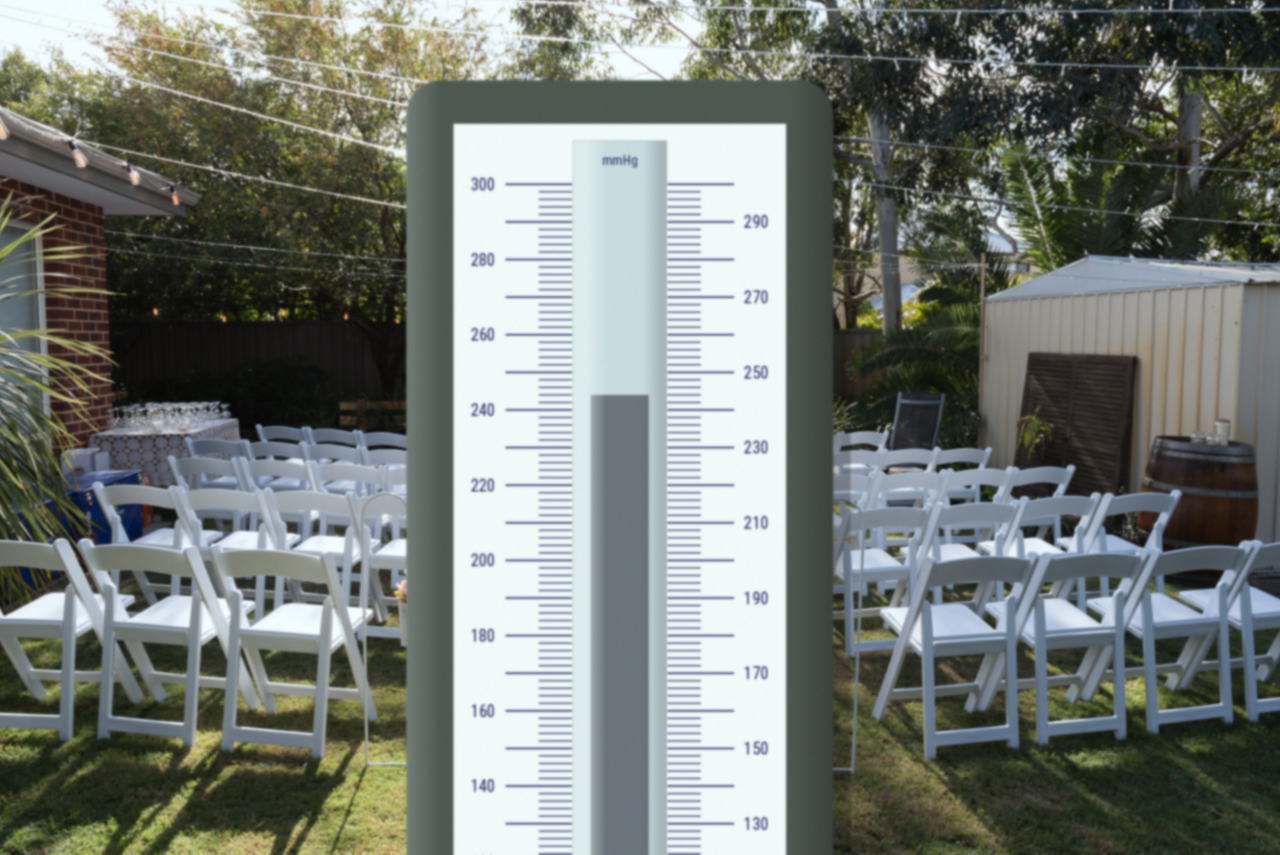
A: mmHg 244
